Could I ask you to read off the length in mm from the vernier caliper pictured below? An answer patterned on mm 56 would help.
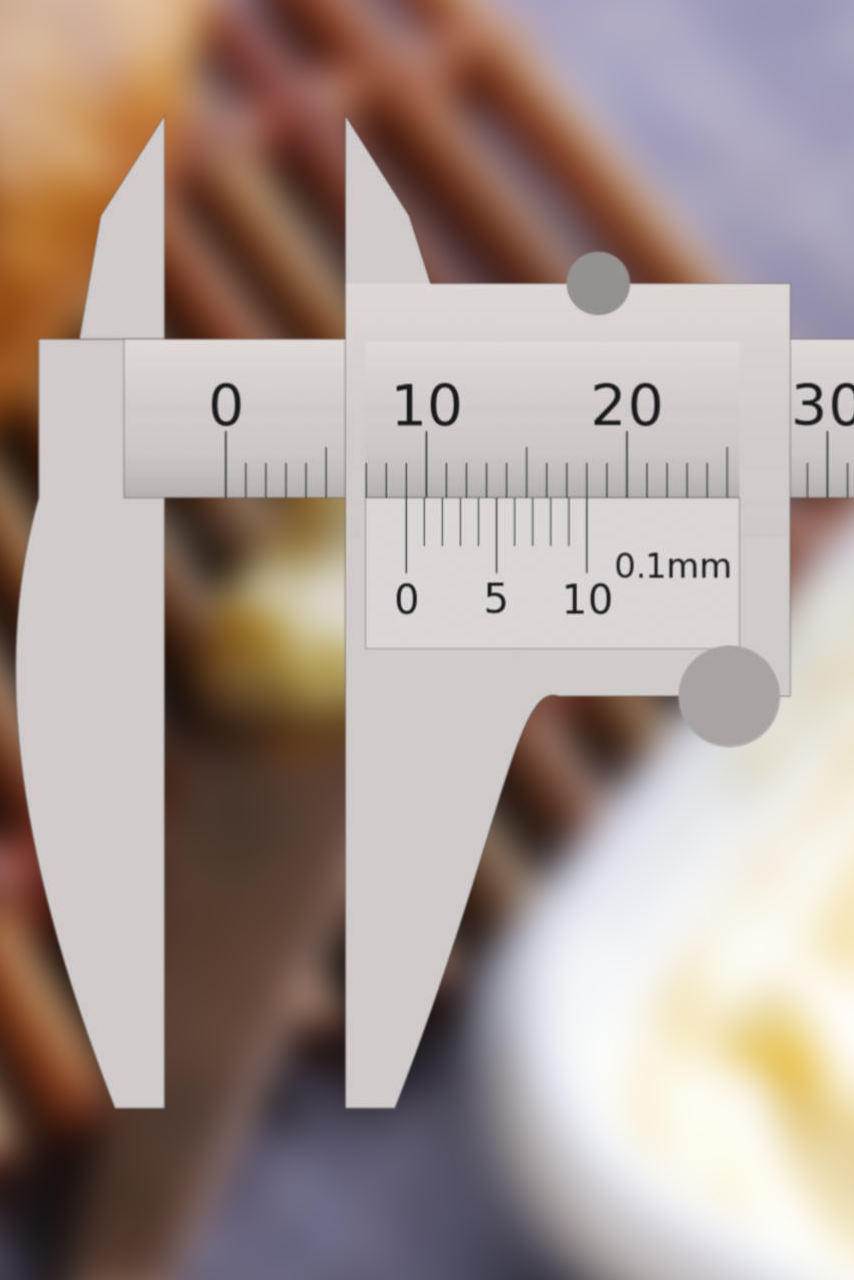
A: mm 9.0
